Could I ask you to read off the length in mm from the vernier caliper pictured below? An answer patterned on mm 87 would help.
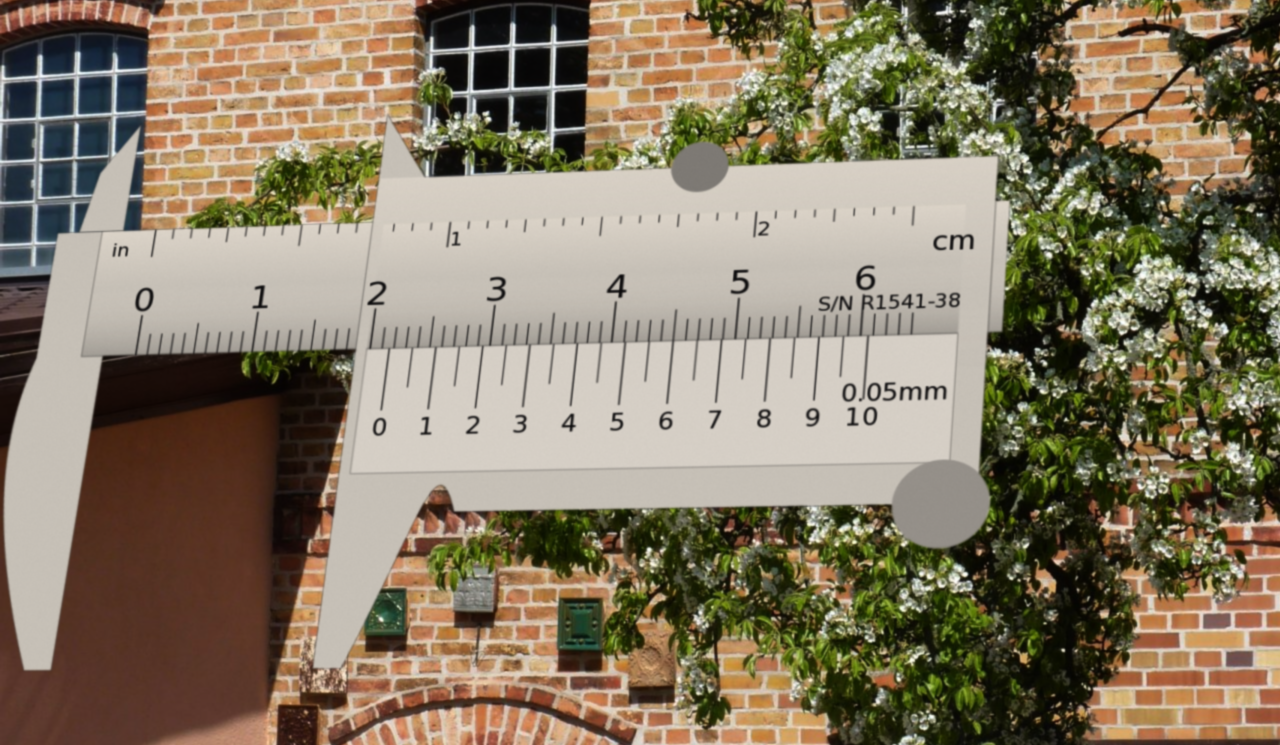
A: mm 21.6
